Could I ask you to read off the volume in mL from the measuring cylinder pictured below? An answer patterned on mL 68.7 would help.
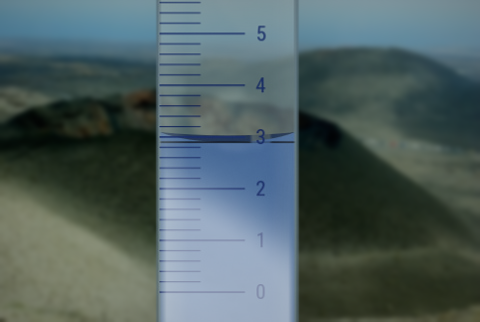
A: mL 2.9
